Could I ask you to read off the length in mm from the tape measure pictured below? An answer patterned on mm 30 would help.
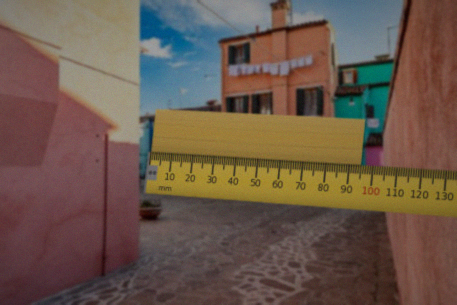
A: mm 95
